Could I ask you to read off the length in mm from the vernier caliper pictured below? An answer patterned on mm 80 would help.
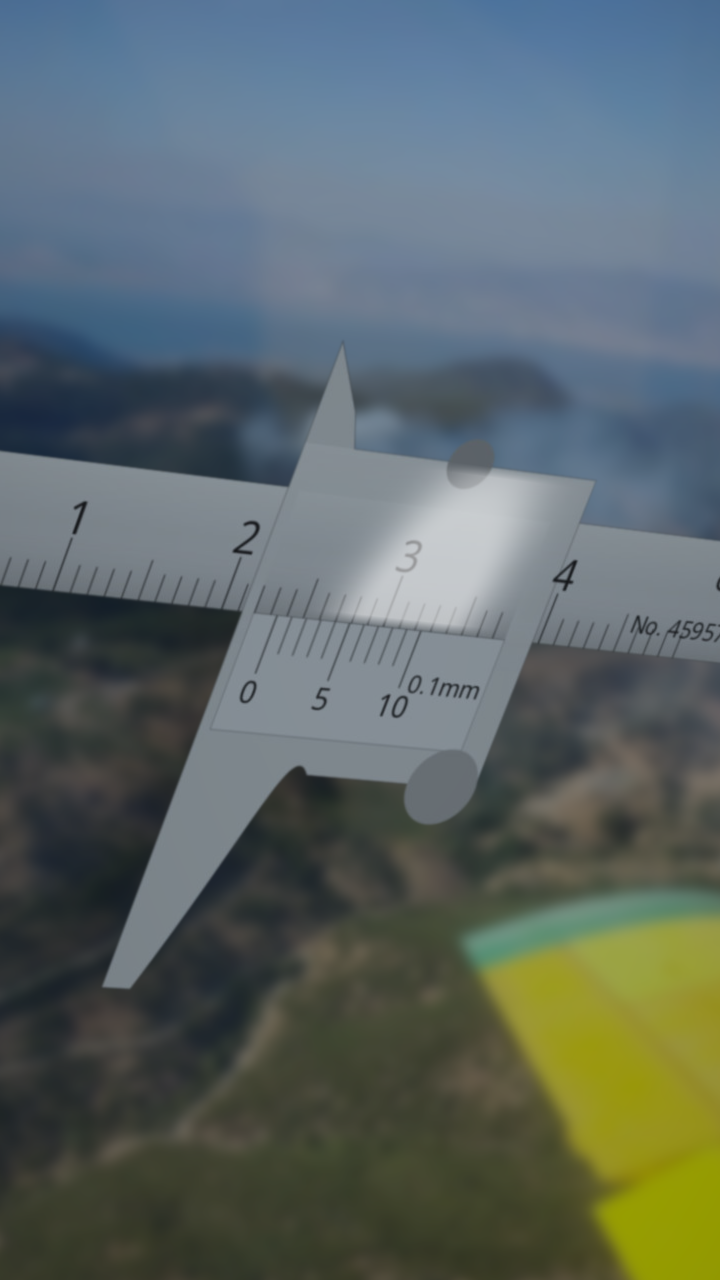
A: mm 23.4
